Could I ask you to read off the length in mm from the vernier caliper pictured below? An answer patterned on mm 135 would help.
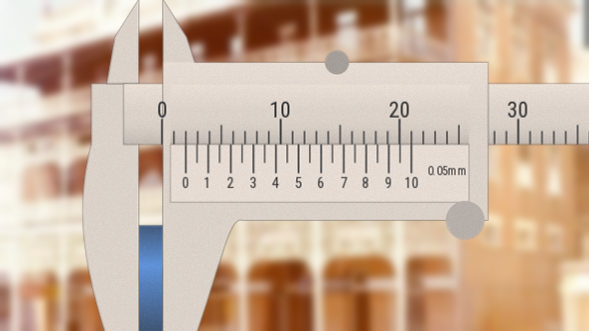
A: mm 2.0
